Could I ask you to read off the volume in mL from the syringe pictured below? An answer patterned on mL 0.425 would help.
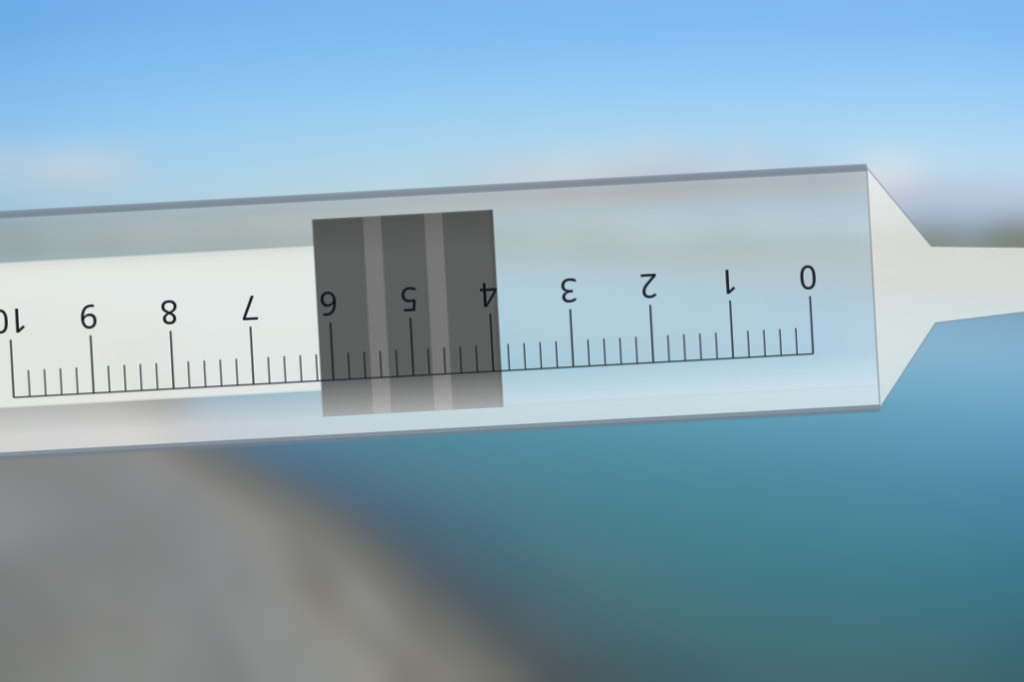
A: mL 3.9
